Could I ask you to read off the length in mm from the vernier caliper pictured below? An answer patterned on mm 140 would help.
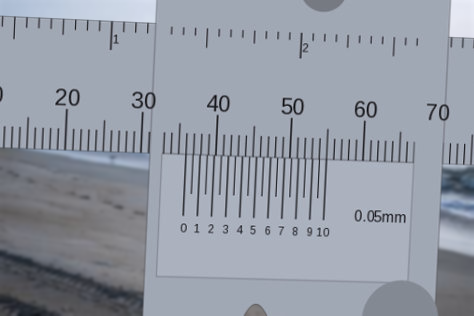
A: mm 36.0
